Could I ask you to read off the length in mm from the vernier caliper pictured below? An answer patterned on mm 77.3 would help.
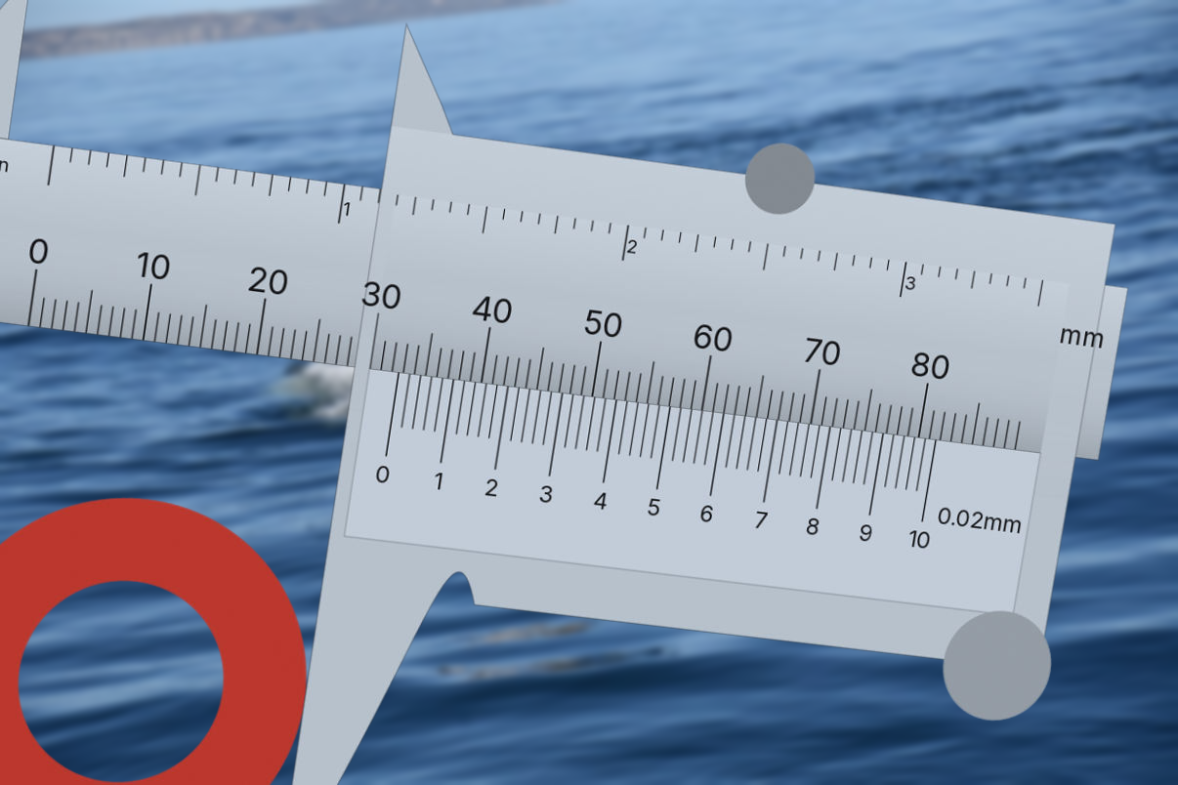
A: mm 32.6
